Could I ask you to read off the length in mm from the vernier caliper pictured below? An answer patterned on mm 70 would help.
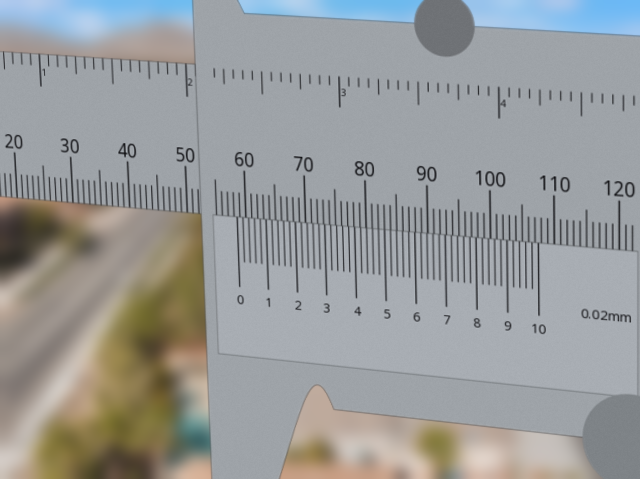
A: mm 58.5
